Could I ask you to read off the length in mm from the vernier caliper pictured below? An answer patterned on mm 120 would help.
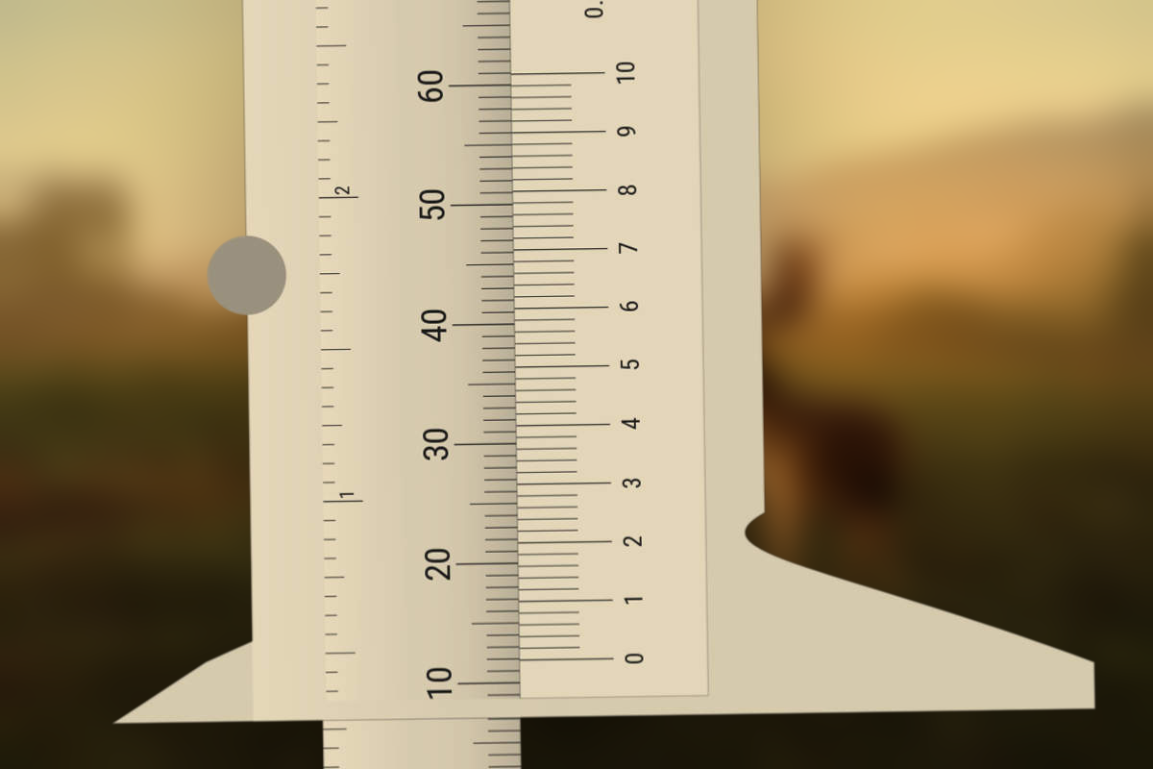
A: mm 11.9
